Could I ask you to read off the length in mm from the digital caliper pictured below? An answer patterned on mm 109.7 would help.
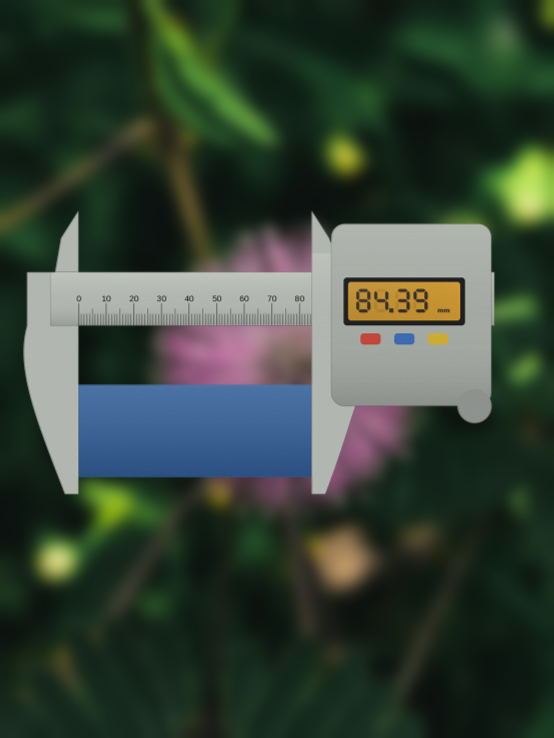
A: mm 84.39
